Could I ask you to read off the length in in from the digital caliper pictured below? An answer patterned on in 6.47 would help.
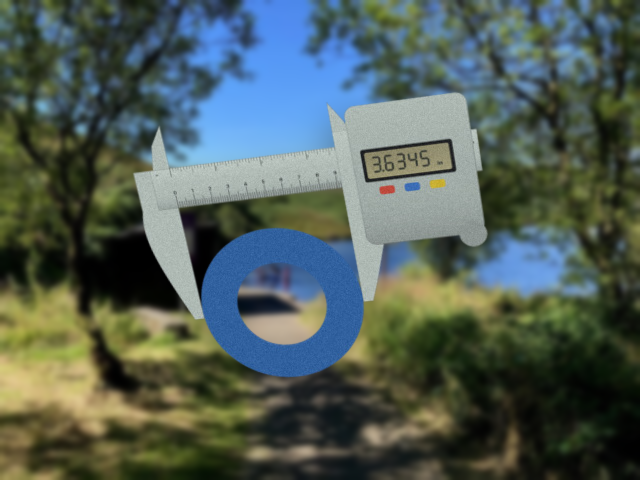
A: in 3.6345
